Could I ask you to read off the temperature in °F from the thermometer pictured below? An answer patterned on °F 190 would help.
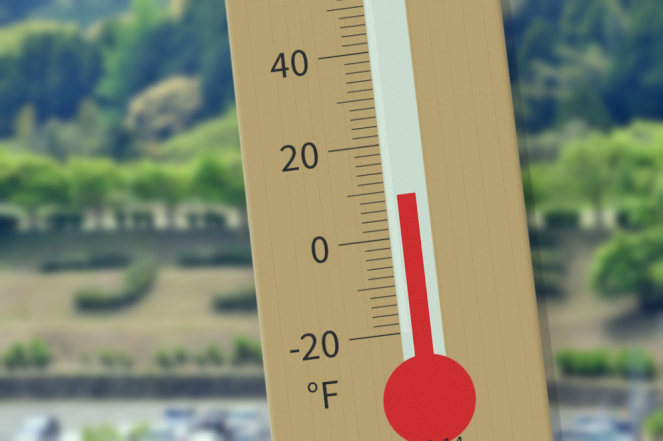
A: °F 9
